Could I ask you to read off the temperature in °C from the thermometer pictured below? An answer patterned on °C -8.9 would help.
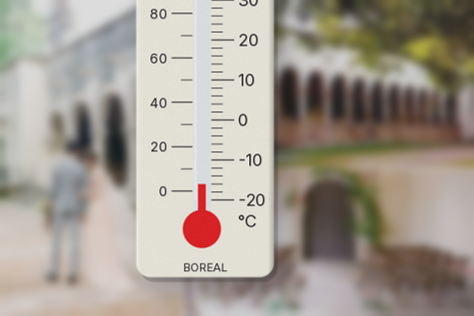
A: °C -16
